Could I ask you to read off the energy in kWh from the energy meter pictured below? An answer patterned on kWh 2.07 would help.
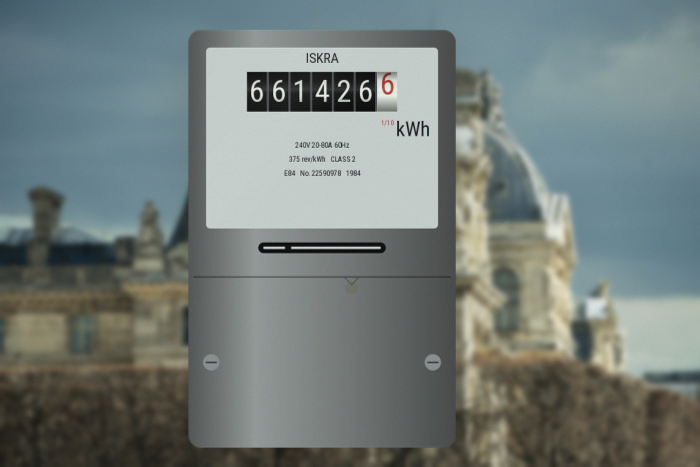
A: kWh 661426.6
